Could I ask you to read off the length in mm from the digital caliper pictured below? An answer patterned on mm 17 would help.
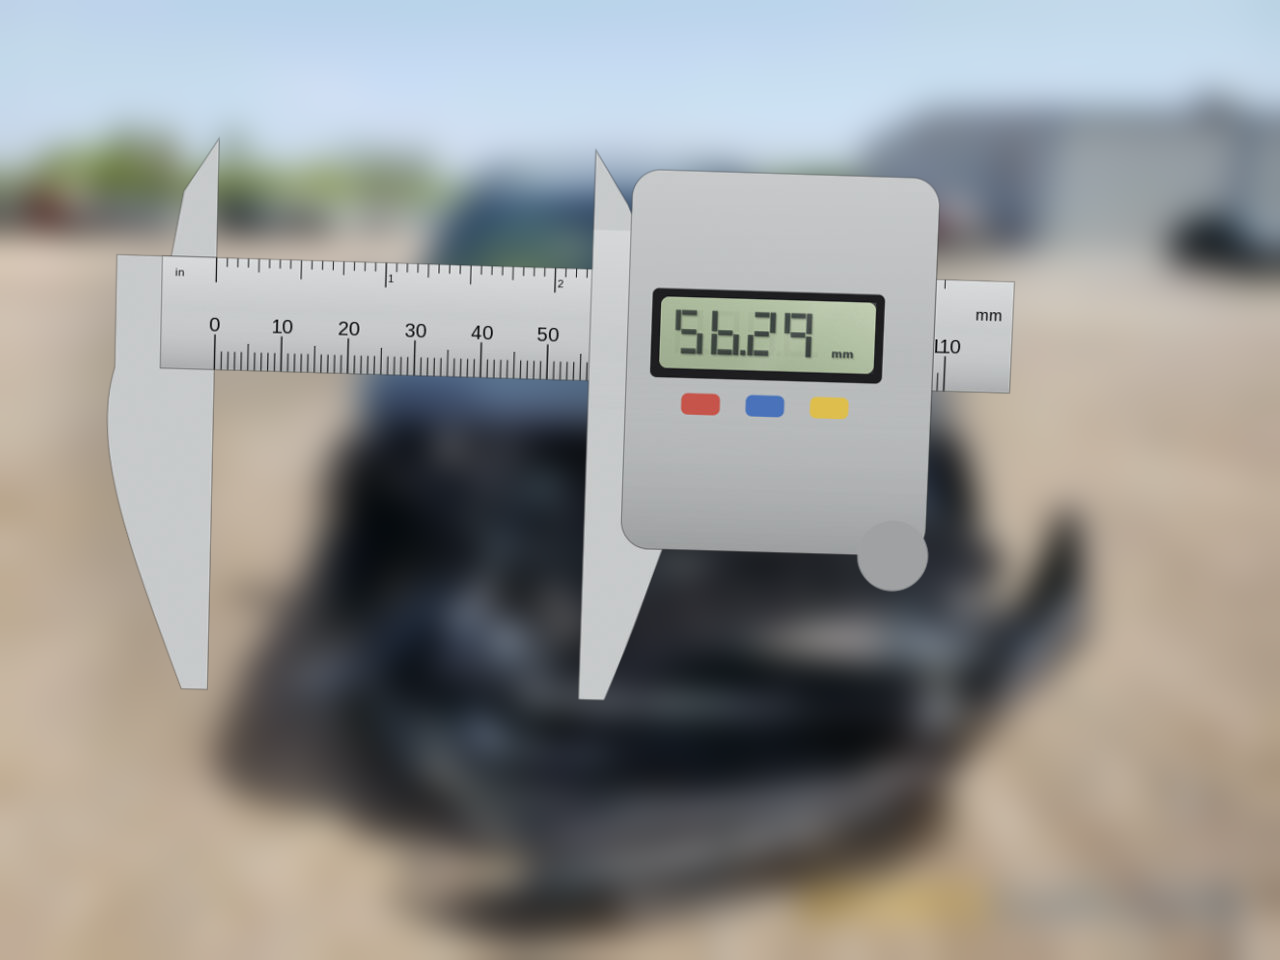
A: mm 56.29
